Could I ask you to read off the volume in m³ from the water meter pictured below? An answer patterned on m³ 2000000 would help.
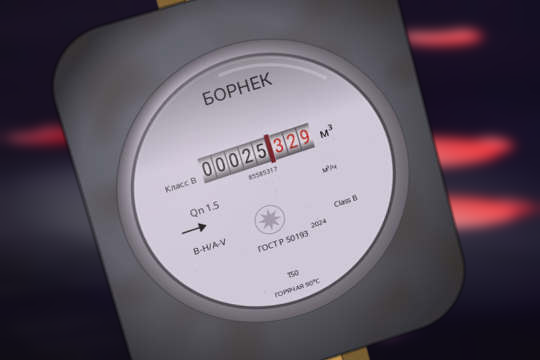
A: m³ 25.329
